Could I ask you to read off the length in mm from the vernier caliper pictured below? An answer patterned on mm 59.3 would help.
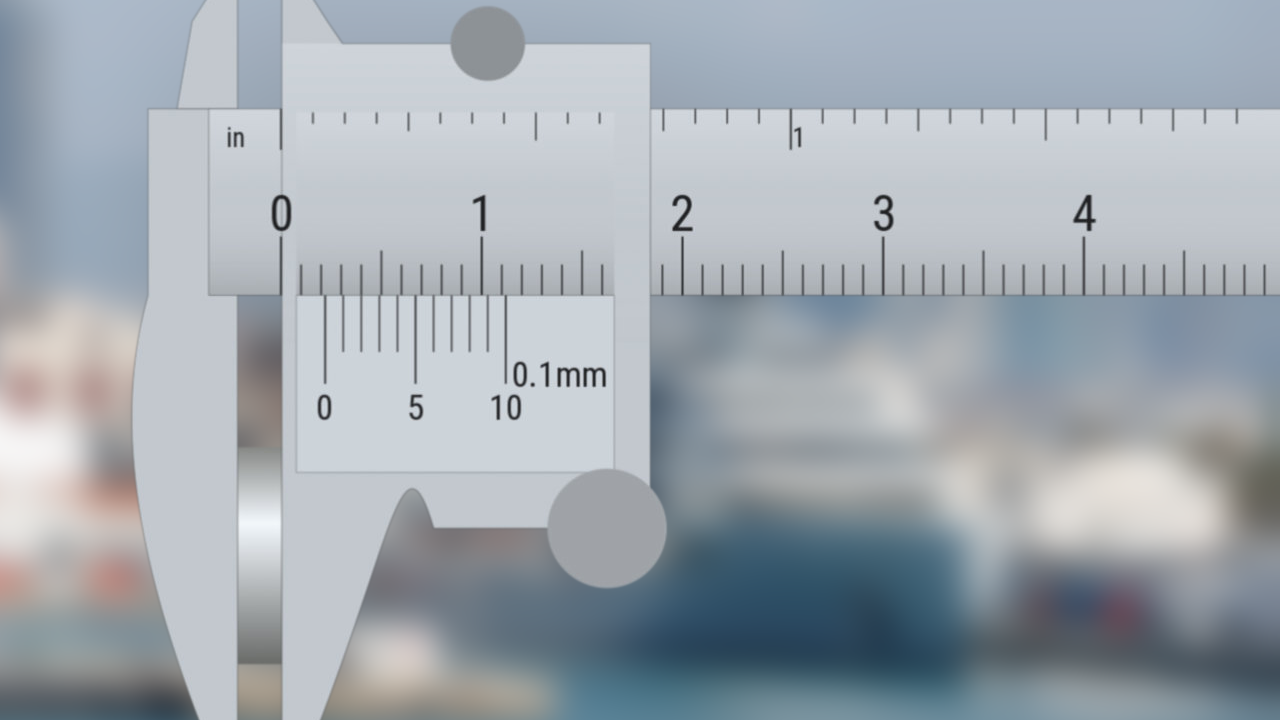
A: mm 2.2
